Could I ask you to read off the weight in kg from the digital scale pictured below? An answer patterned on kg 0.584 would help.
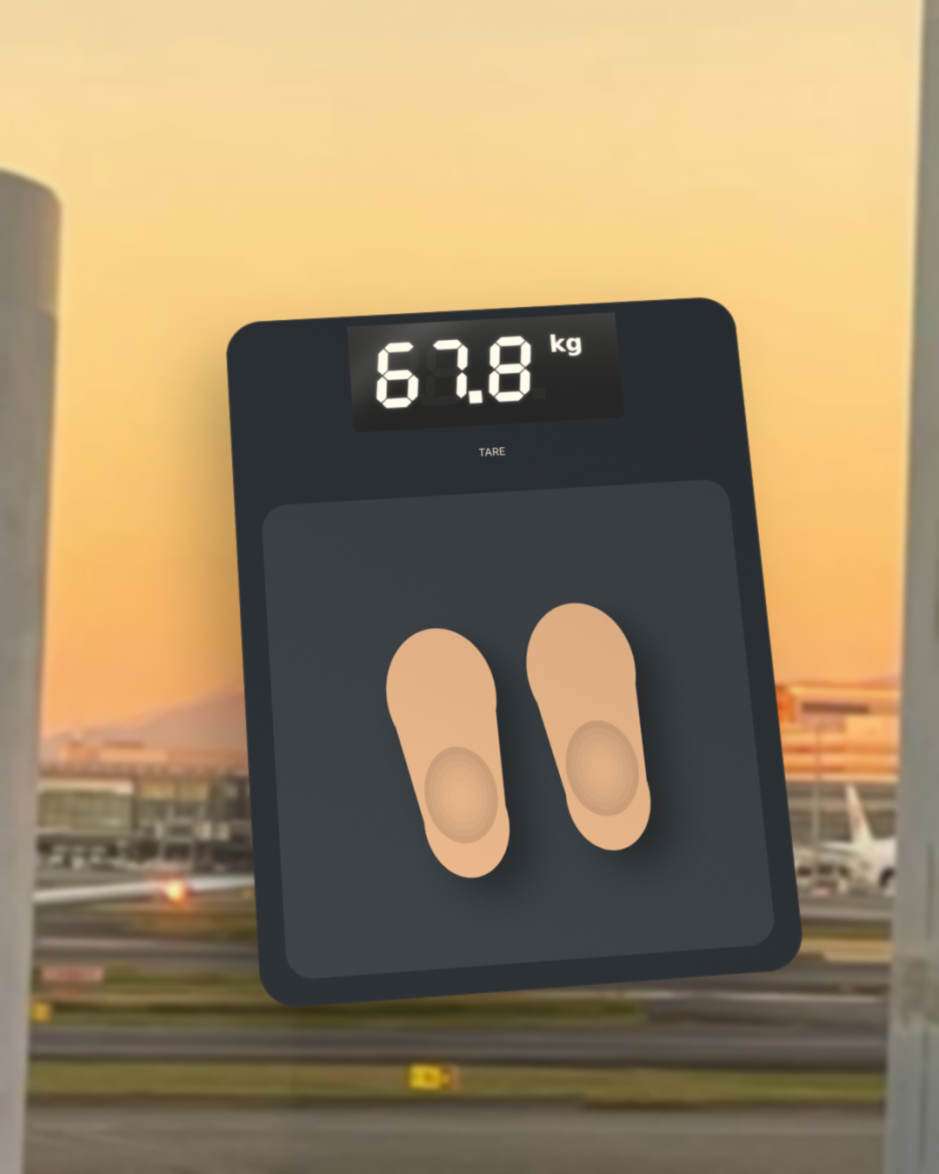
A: kg 67.8
